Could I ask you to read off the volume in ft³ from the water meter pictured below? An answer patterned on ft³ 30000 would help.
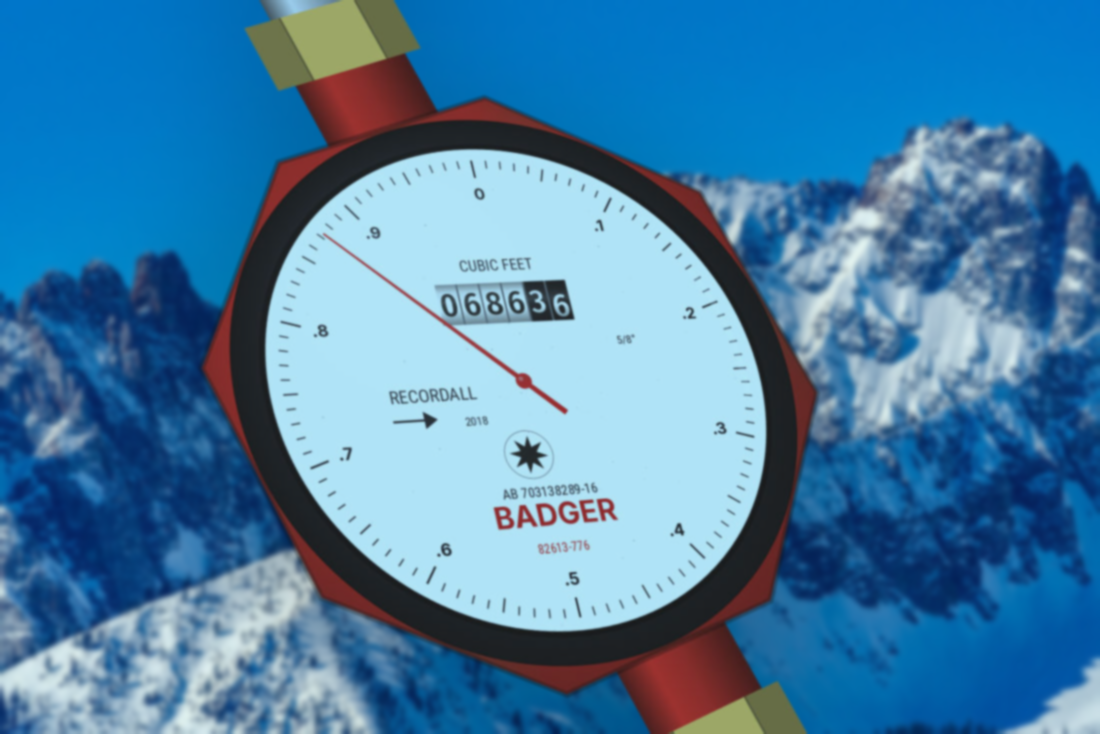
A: ft³ 68635.87
